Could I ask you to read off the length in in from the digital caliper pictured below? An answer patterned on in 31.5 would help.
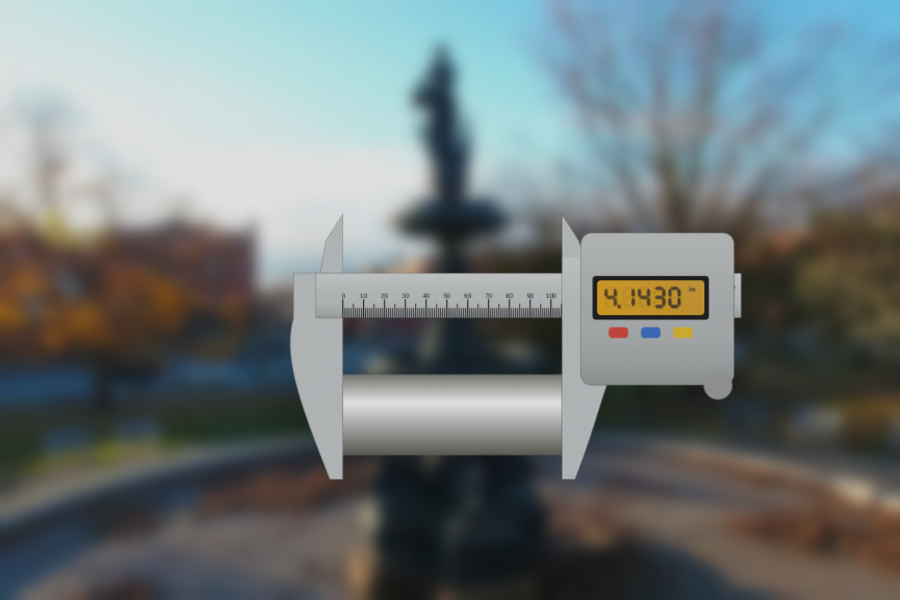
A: in 4.1430
